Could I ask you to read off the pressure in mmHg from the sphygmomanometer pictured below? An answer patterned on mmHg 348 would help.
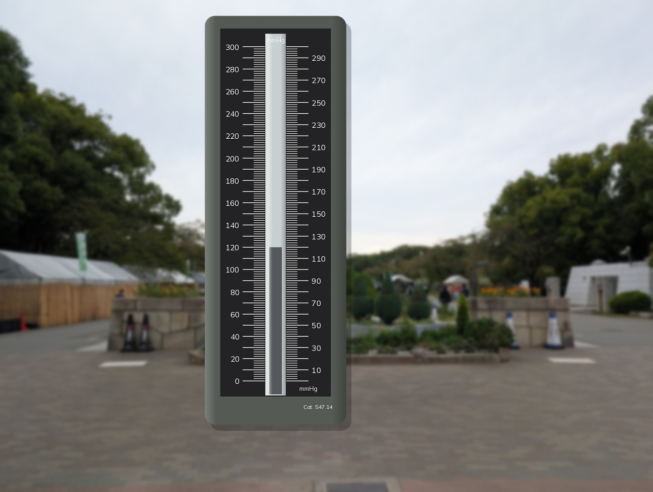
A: mmHg 120
